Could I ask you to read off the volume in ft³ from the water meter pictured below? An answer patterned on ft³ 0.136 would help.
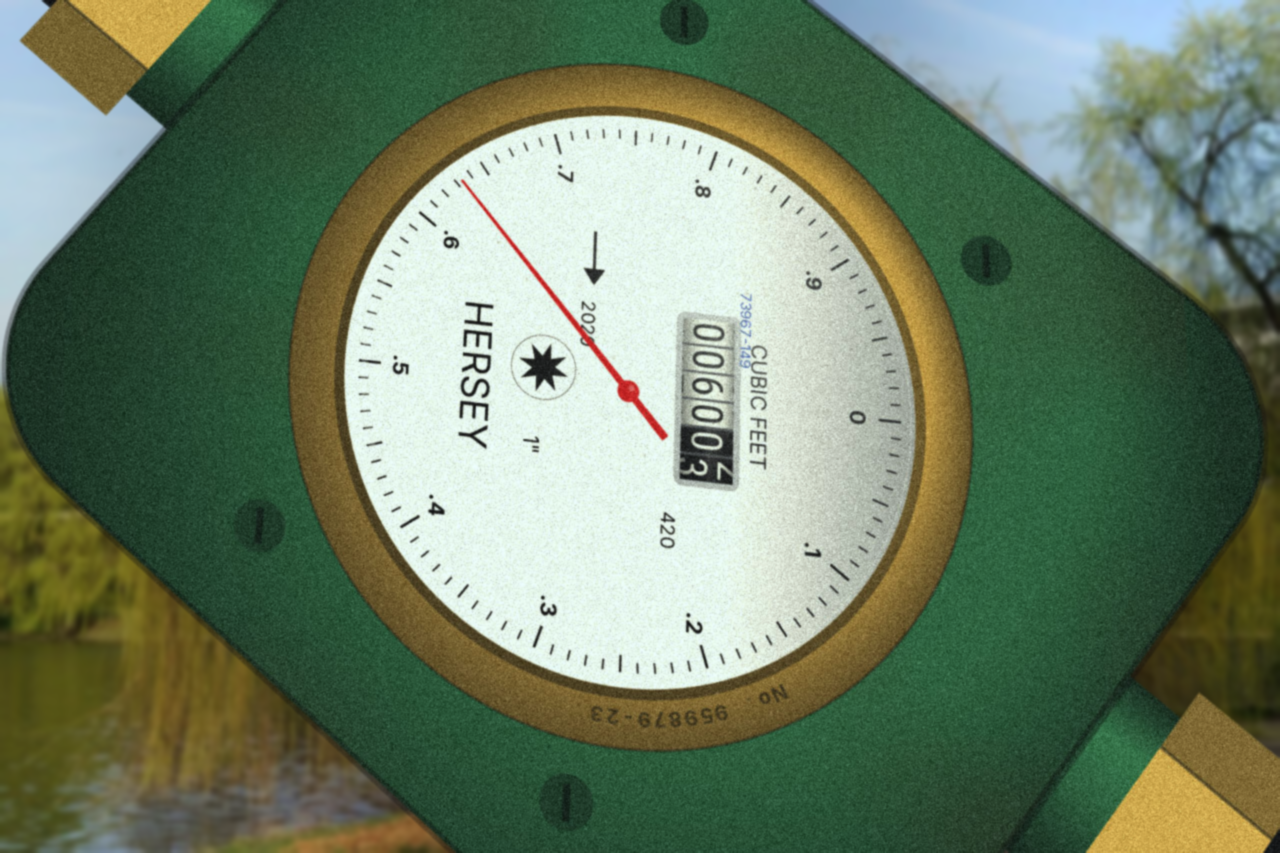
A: ft³ 6002.63
